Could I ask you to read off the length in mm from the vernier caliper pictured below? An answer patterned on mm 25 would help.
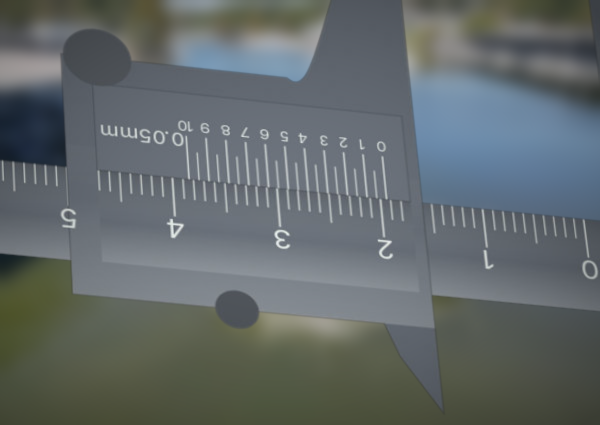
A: mm 19.4
